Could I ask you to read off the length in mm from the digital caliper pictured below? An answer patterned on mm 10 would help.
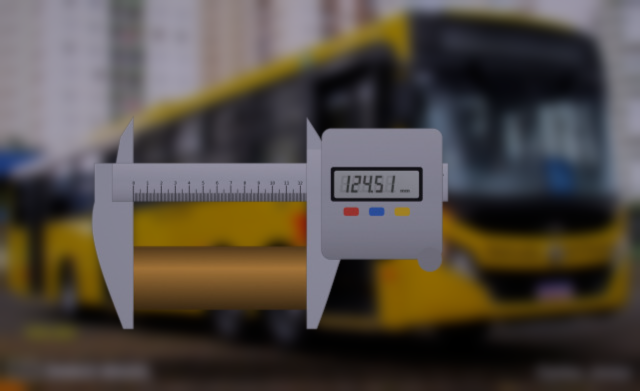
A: mm 124.51
